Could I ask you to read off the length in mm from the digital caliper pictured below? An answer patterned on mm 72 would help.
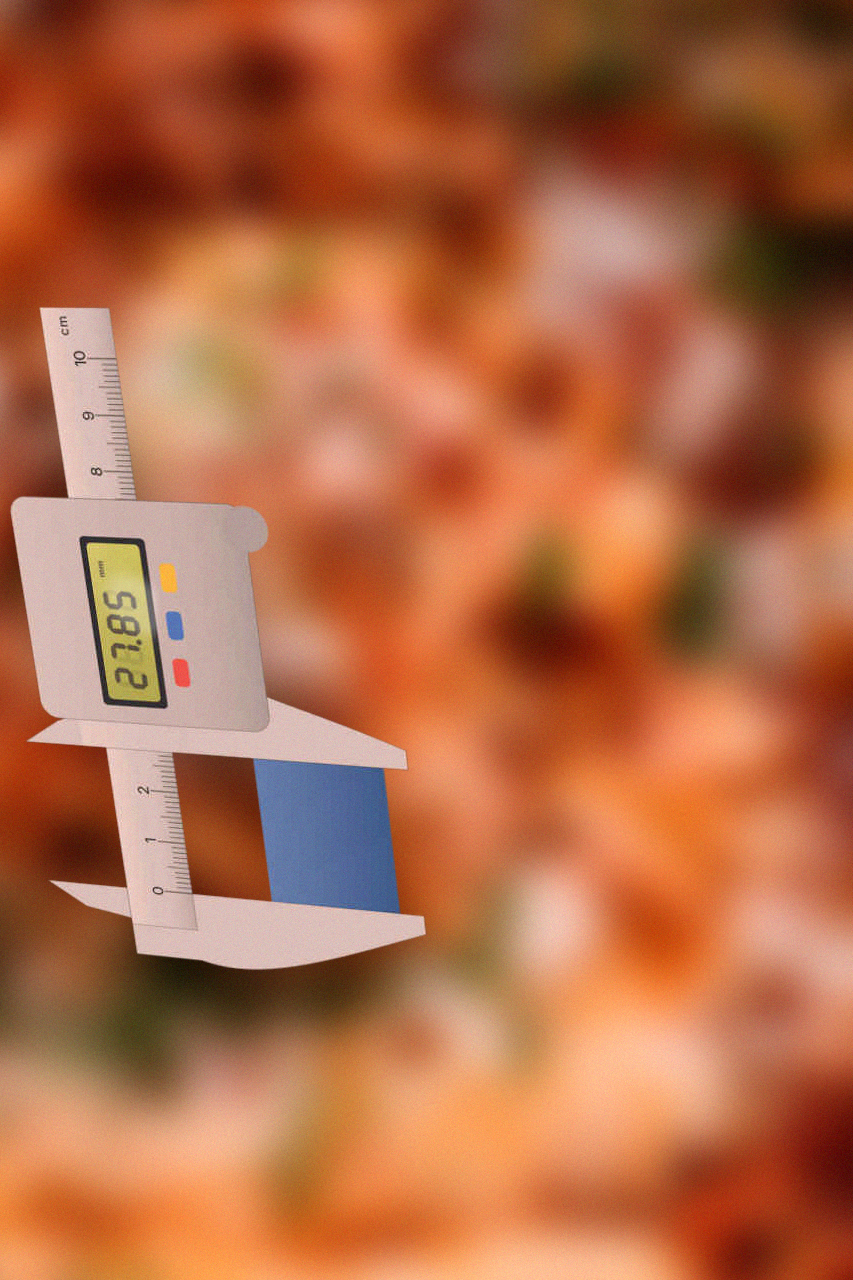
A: mm 27.85
